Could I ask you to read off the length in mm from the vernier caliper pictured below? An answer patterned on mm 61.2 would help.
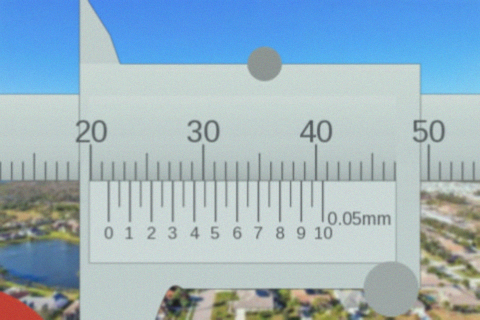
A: mm 21.6
